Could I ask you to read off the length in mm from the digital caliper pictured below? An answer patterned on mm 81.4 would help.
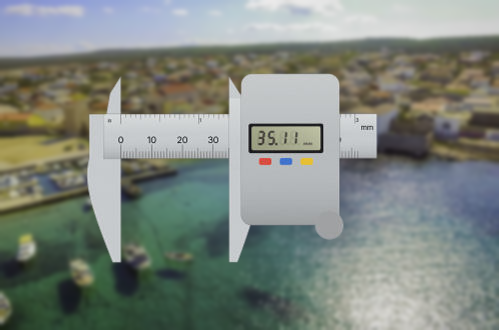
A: mm 35.11
